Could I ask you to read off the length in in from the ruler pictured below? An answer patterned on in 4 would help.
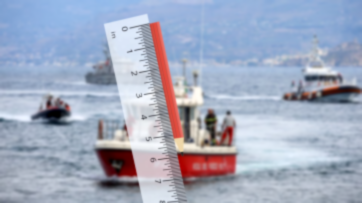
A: in 6
